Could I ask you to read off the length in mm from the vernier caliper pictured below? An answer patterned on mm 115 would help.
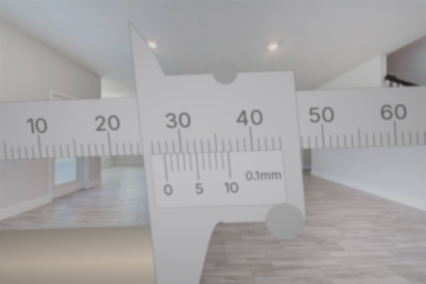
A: mm 27.6
